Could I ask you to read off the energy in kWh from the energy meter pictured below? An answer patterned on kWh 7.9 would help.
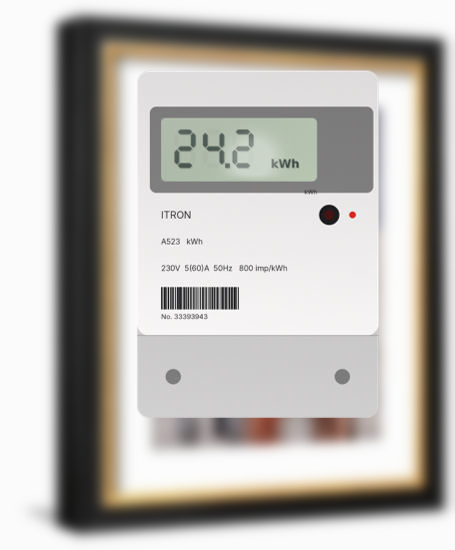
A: kWh 24.2
